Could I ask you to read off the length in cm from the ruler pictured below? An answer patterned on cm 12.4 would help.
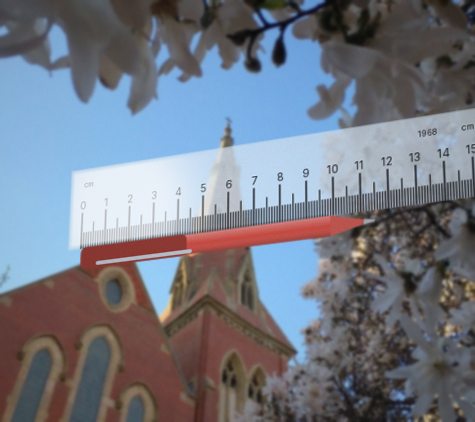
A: cm 11.5
